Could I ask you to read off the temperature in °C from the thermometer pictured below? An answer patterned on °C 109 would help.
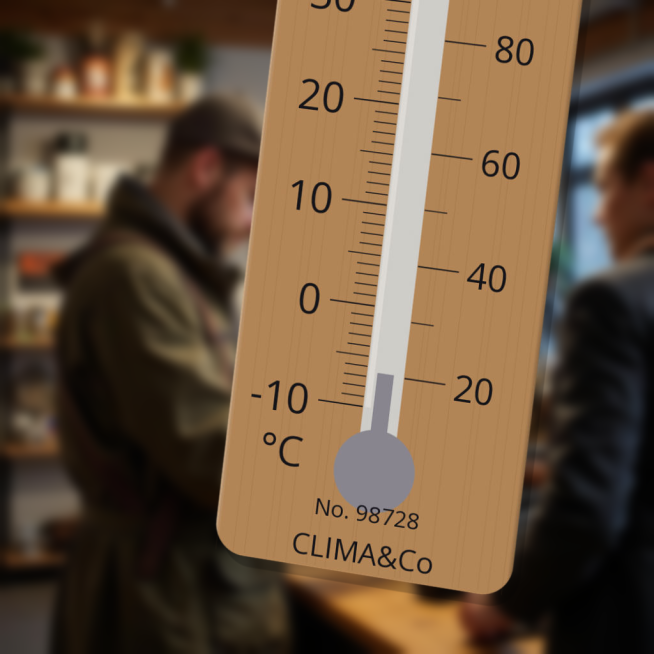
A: °C -6.5
